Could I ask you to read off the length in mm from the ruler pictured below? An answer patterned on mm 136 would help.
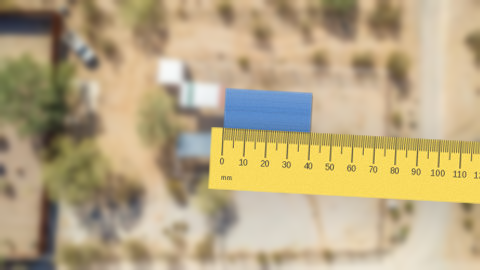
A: mm 40
